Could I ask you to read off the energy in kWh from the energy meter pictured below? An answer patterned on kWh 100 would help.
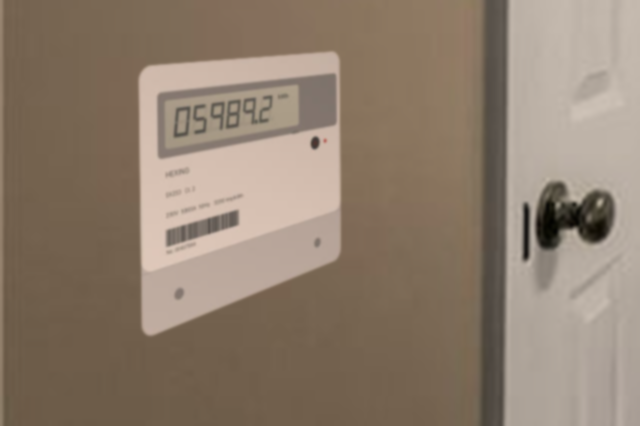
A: kWh 5989.2
